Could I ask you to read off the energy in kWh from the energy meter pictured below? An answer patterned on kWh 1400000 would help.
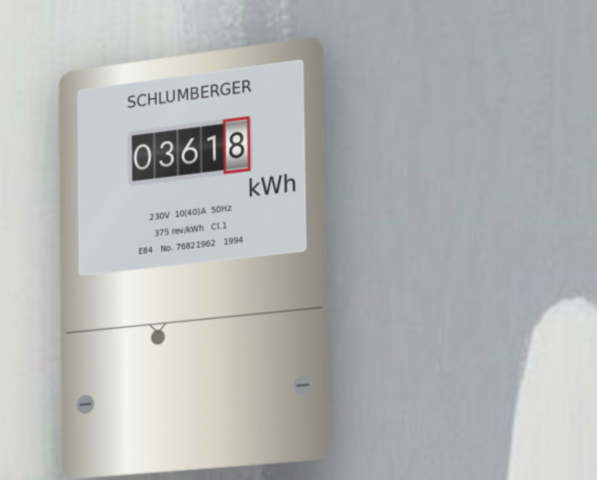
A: kWh 361.8
